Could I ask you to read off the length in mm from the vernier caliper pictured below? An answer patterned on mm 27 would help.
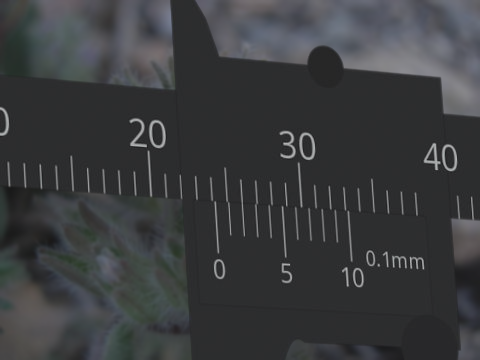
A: mm 24.2
